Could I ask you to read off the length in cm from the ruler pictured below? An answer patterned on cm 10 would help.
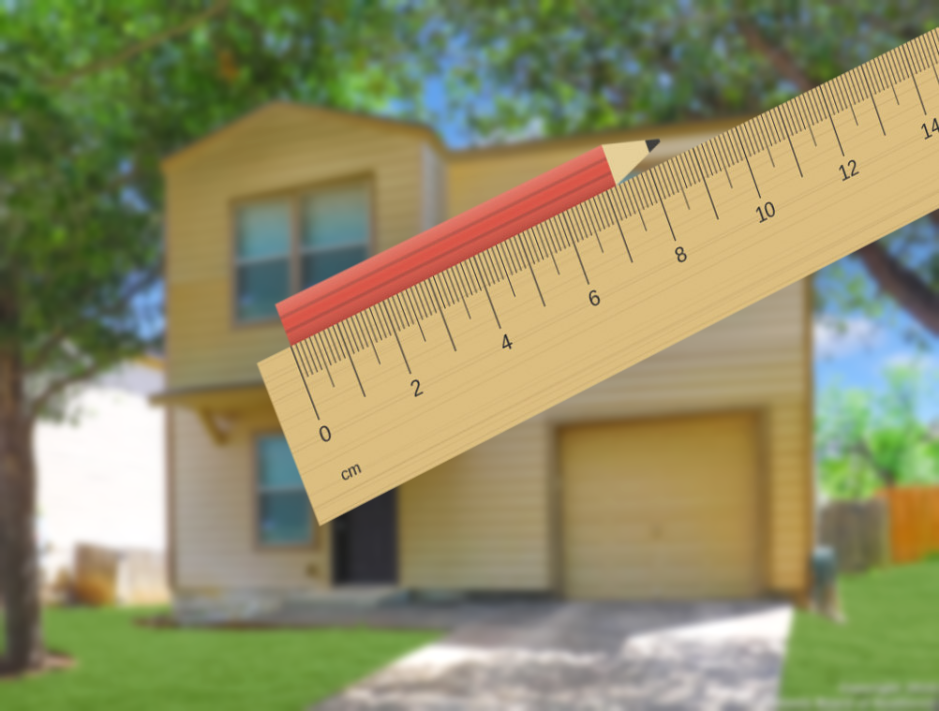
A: cm 8.4
